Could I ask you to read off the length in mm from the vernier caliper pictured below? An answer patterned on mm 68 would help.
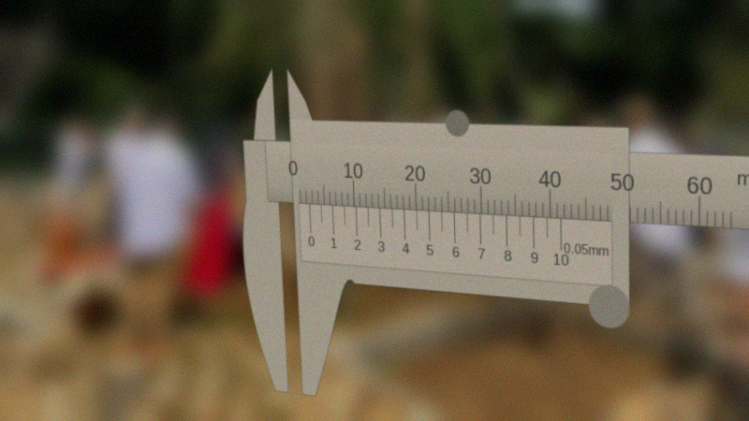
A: mm 2.5
